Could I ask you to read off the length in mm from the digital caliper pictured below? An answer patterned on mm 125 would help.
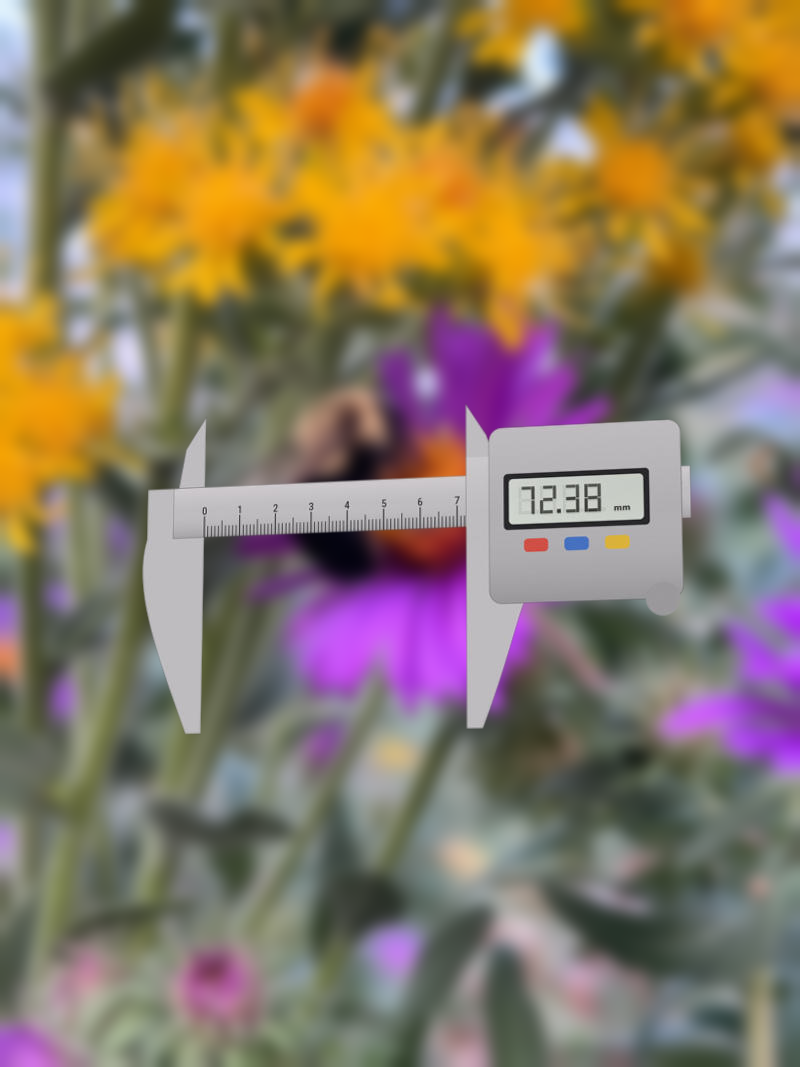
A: mm 72.38
